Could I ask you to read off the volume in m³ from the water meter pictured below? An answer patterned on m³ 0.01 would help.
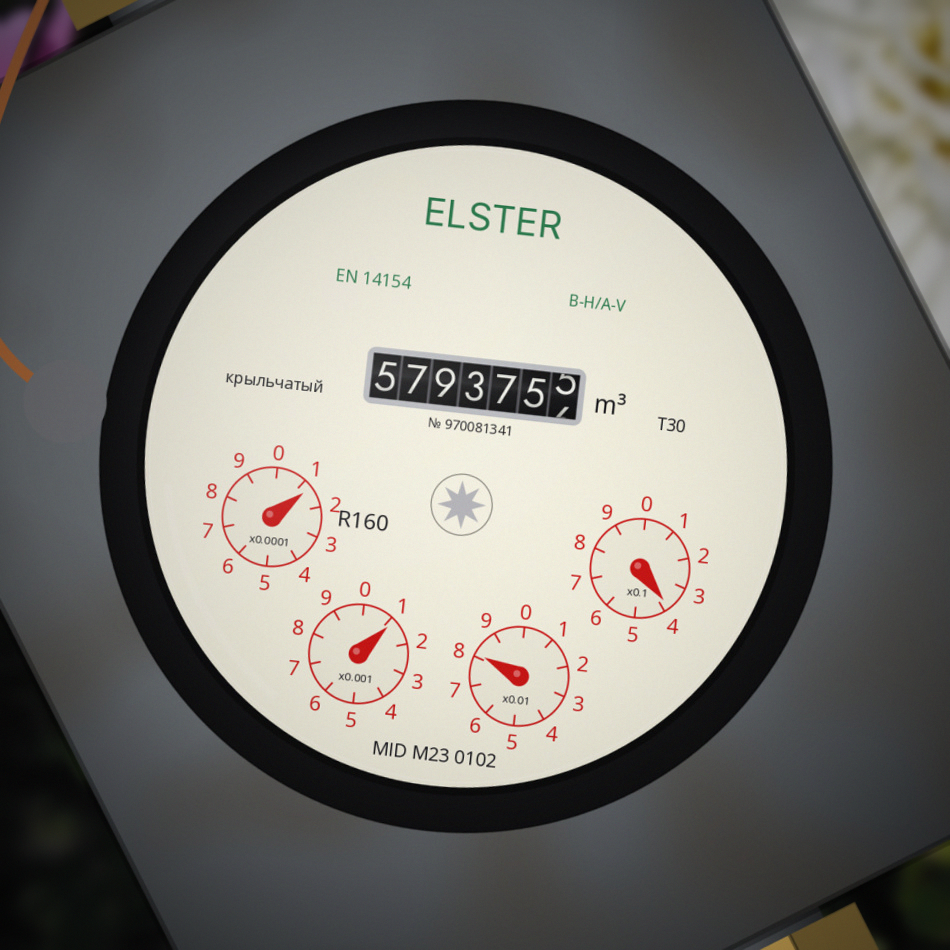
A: m³ 5793755.3811
